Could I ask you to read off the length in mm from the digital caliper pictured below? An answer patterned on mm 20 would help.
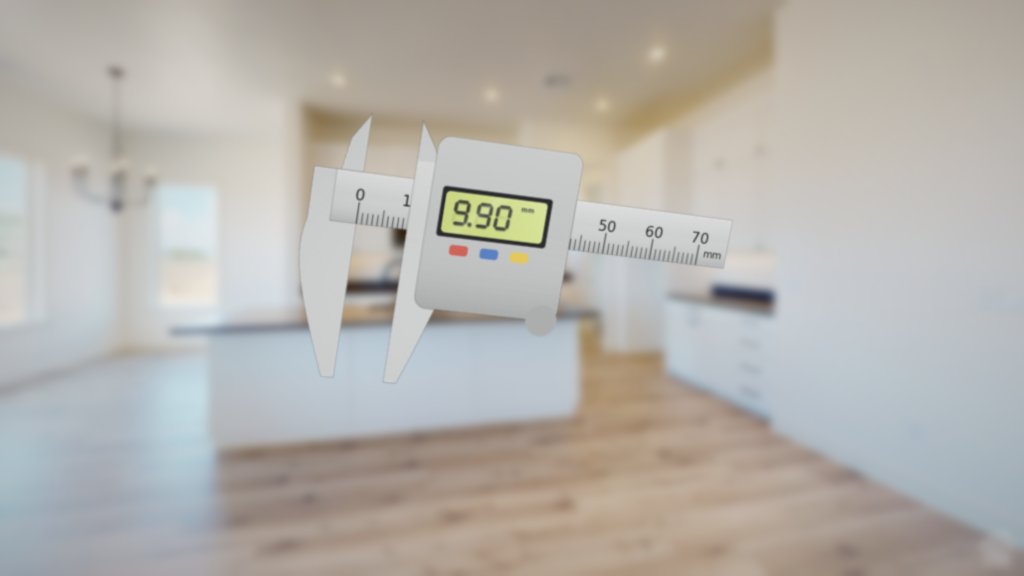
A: mm 9.90
